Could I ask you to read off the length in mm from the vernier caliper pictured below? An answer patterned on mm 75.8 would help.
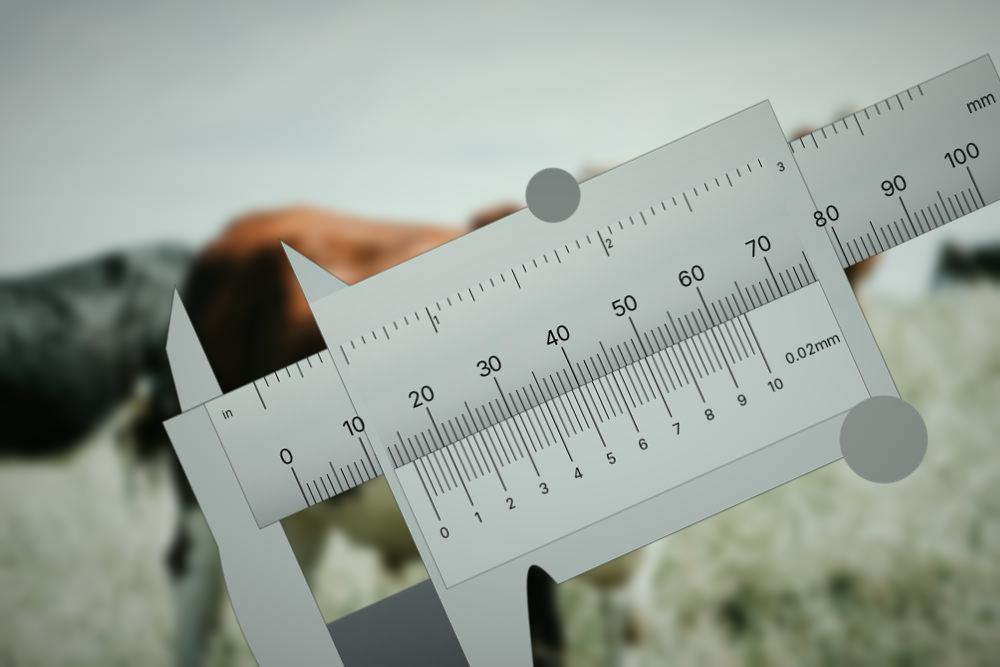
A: mm 15.4
